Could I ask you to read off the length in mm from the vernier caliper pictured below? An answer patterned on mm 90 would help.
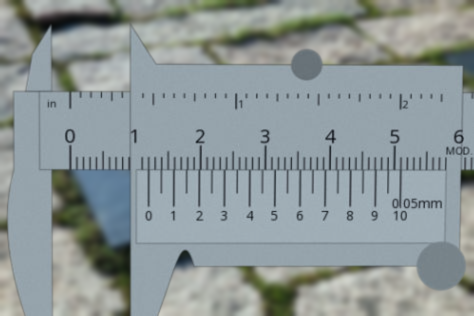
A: mm 12.0
